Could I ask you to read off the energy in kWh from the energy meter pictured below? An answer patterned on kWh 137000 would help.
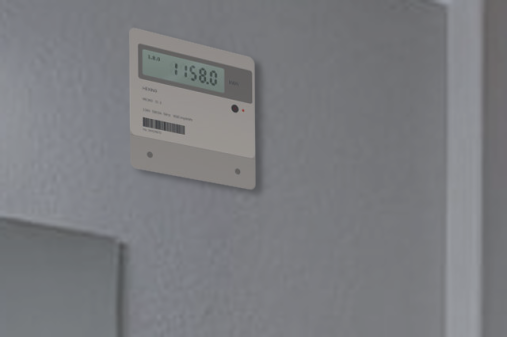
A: kWh 1158.0
